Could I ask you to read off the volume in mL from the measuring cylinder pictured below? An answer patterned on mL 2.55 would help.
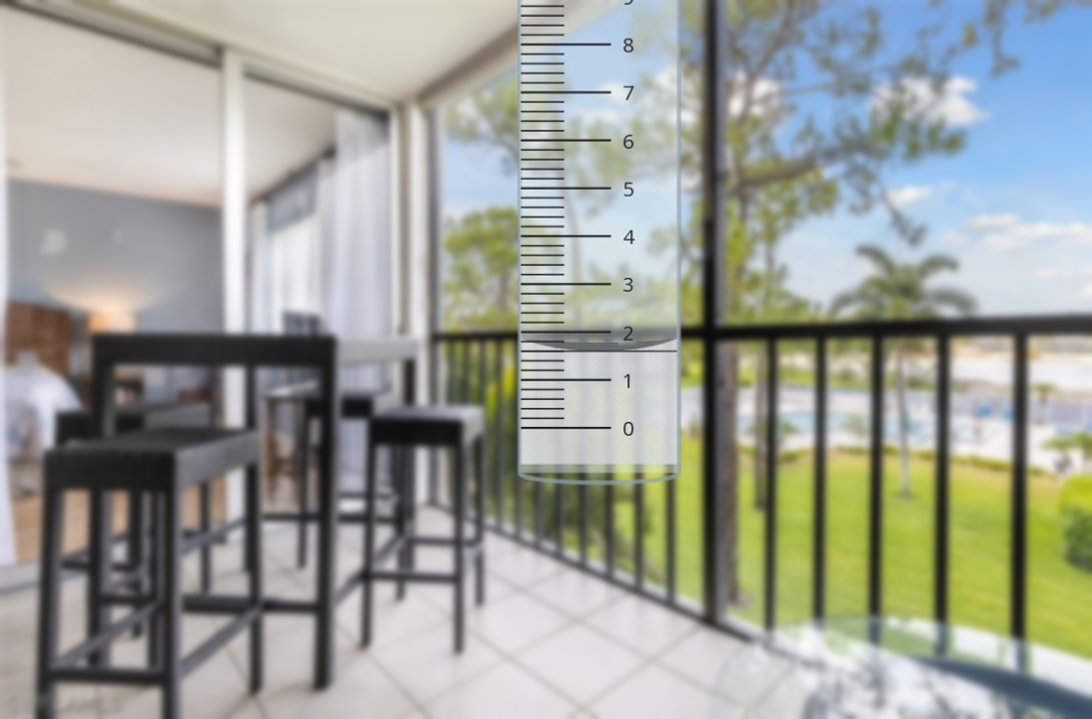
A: mL 1.6
